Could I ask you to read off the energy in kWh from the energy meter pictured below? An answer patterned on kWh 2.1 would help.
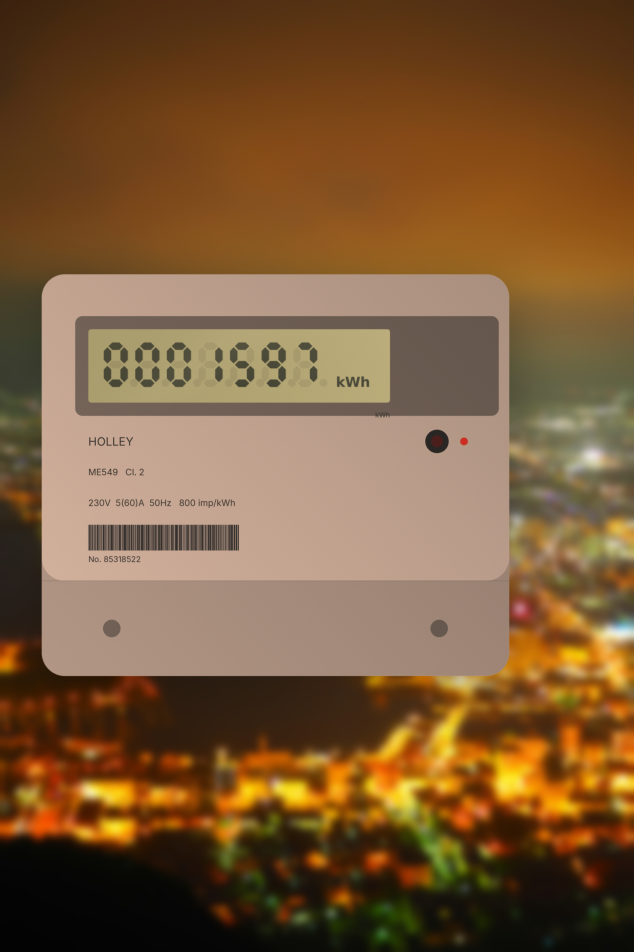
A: kWh 1597
